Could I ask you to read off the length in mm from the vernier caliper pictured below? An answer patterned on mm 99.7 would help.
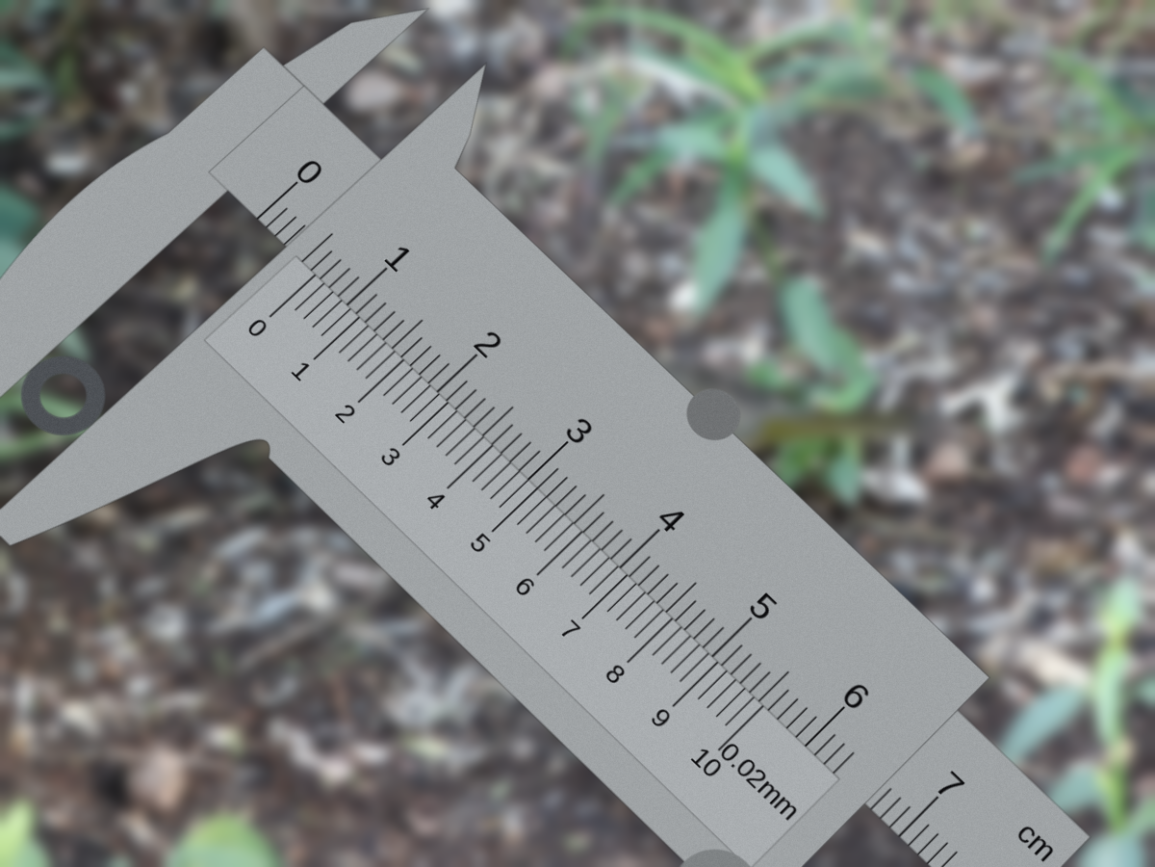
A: mm 6.5
